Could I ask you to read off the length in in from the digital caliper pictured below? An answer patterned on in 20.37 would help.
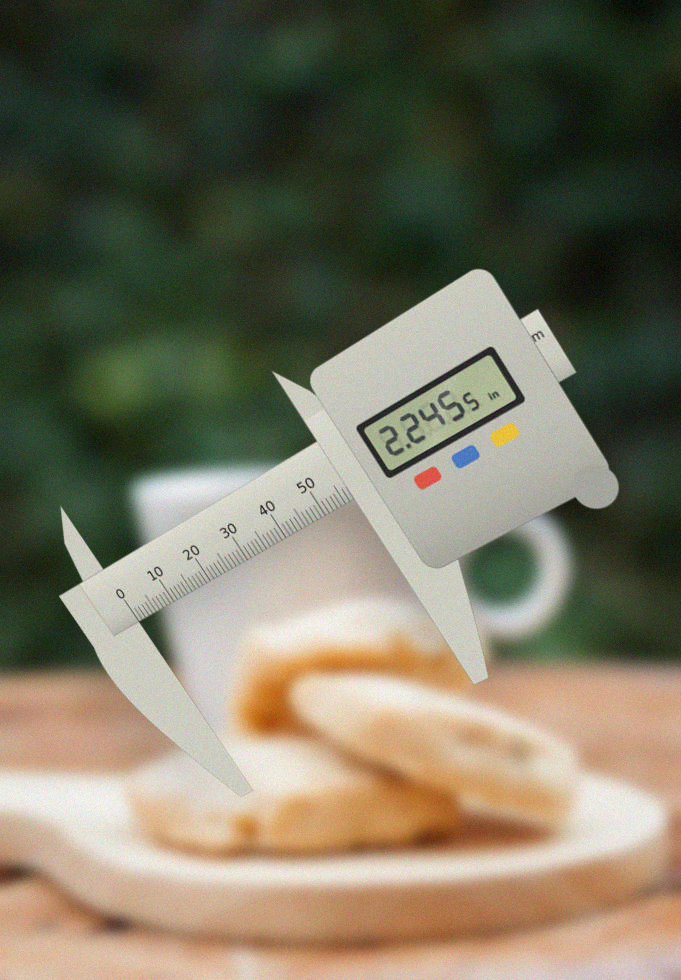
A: in 2.2455
